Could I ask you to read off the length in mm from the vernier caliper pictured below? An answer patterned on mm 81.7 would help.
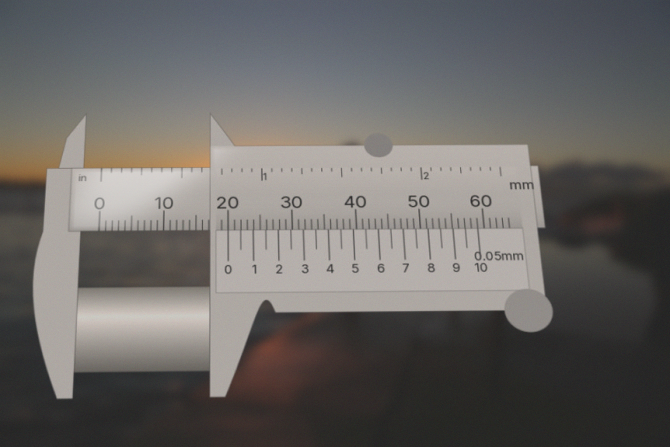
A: mm 20.0
